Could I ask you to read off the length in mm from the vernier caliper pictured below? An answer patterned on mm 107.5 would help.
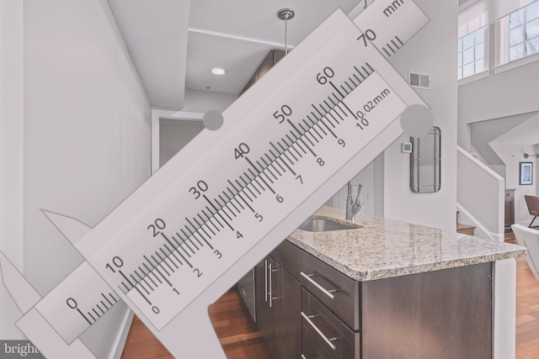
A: mm 10.2
